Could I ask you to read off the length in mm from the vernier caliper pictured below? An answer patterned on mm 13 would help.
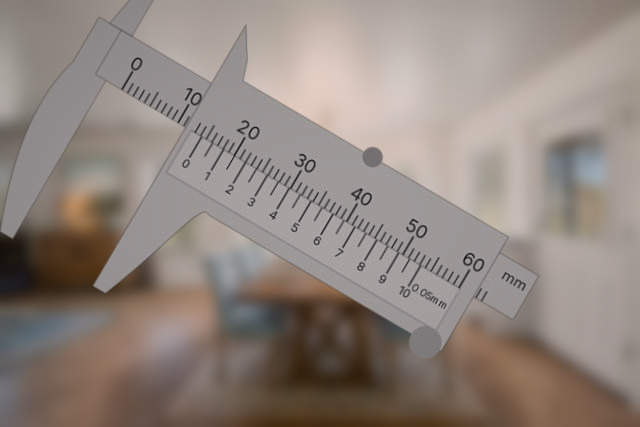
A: mm 14.2
